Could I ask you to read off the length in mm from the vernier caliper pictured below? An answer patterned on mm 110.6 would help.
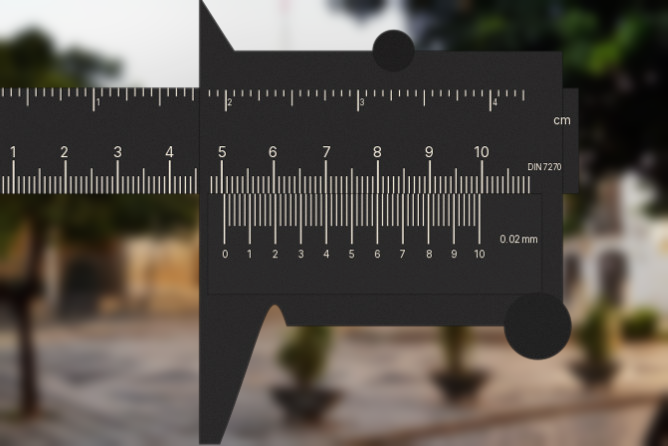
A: mm 50.5
